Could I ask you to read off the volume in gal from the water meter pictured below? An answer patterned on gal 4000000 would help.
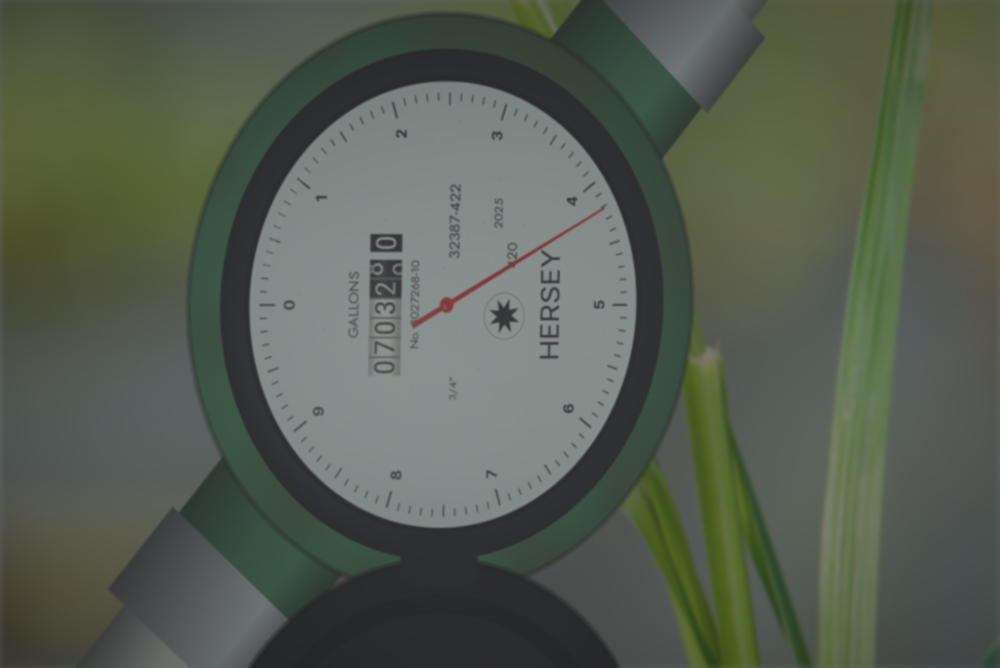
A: gal 703284.2
